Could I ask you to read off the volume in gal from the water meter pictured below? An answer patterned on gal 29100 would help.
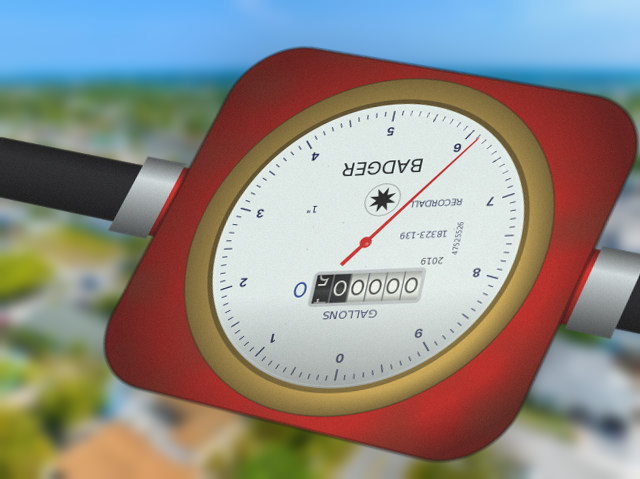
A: gal 46.1
